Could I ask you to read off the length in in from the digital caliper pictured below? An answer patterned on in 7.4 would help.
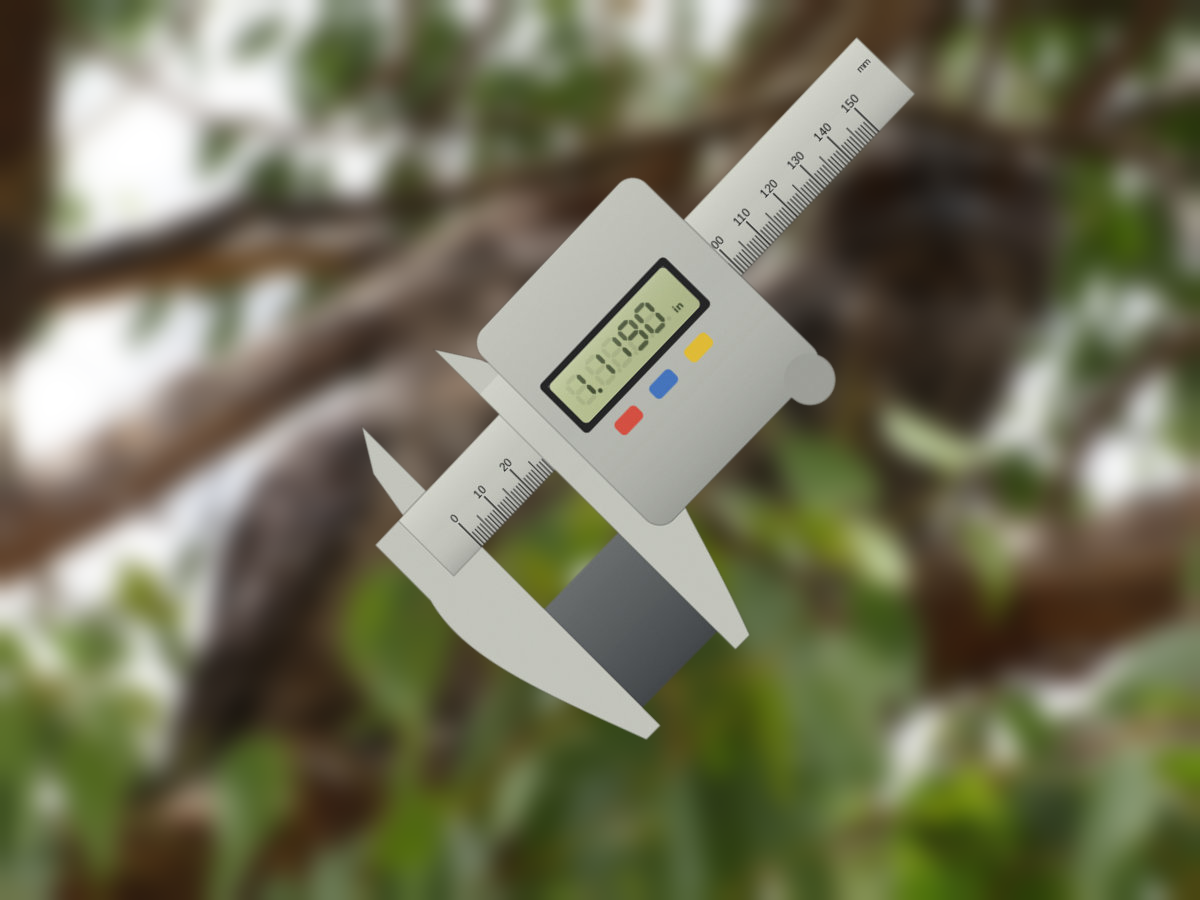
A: in 1.1190
